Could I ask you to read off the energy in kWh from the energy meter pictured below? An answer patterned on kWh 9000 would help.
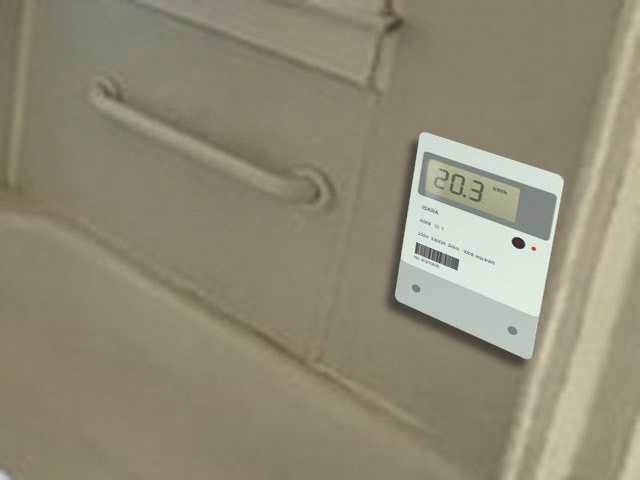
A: kWh 20.3
